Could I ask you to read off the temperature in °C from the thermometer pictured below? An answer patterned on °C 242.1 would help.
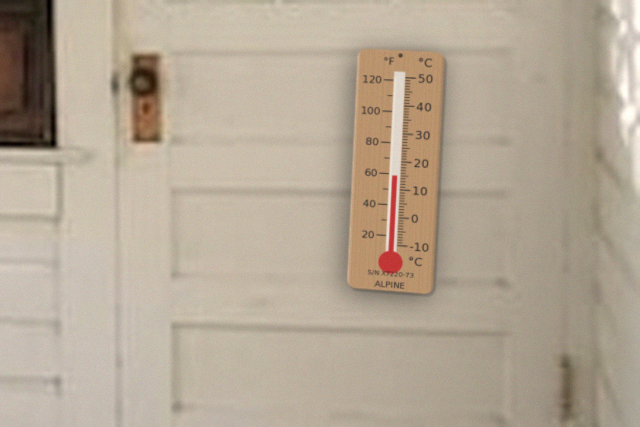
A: °C 15
